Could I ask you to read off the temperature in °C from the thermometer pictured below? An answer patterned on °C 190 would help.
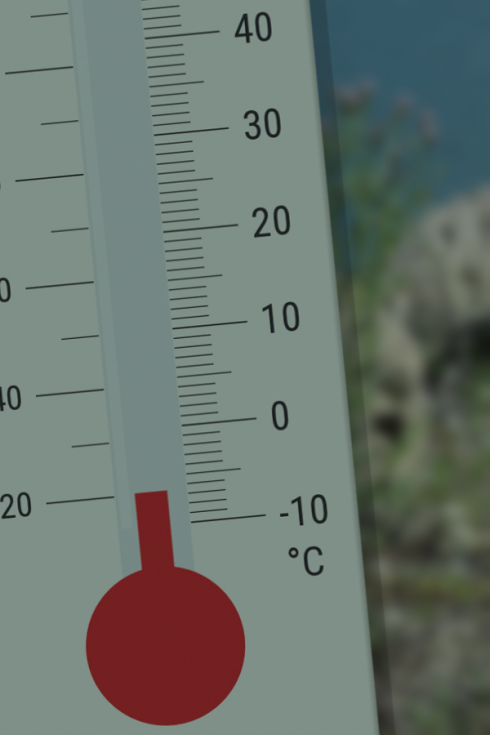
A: °C -6.5
